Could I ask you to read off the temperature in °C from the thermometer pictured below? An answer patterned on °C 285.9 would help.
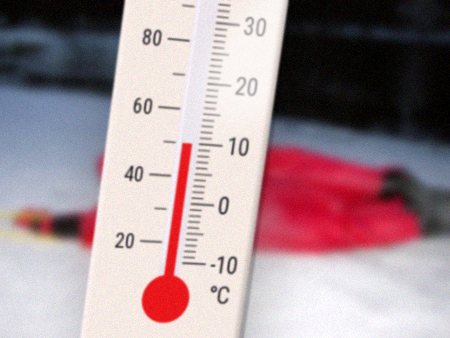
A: °C 10
